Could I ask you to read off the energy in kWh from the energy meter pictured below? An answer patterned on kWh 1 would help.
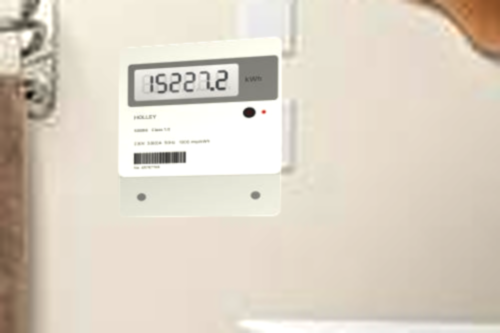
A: kWh 15227.2
